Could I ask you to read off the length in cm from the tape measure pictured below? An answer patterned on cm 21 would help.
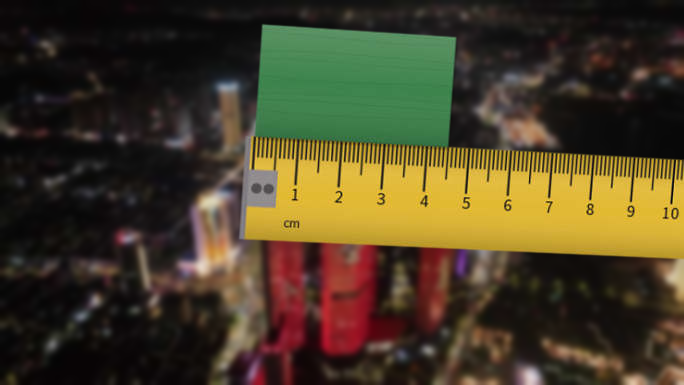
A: cm 4.5
